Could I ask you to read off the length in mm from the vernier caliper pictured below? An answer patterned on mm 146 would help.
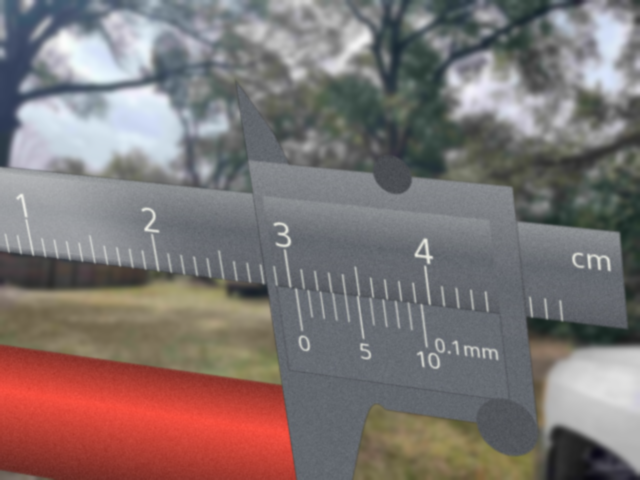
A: mm 30.4
